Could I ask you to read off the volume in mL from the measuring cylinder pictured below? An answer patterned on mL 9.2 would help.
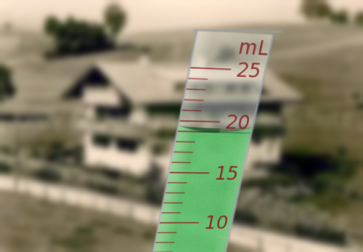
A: mL 19
